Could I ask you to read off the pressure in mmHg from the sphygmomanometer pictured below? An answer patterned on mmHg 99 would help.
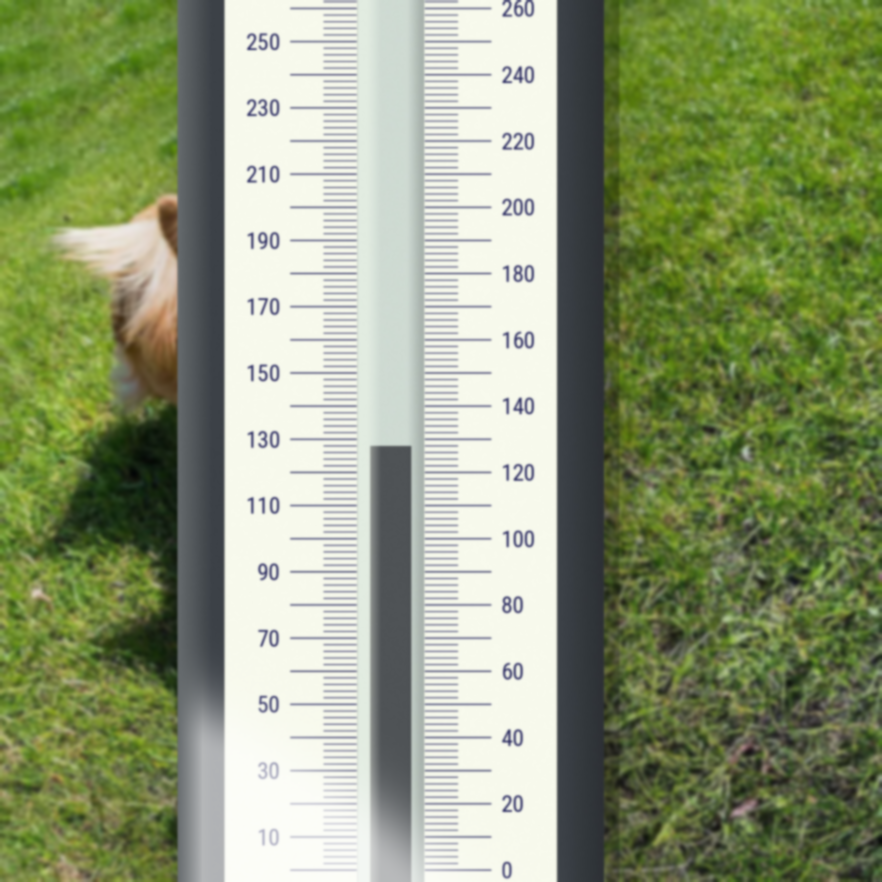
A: mmHg 128
